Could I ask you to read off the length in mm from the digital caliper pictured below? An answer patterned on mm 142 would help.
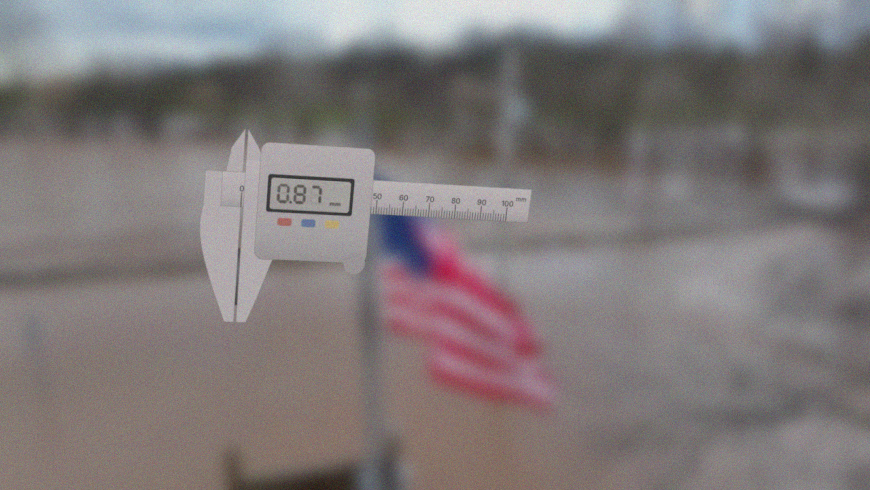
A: mm 0.87
